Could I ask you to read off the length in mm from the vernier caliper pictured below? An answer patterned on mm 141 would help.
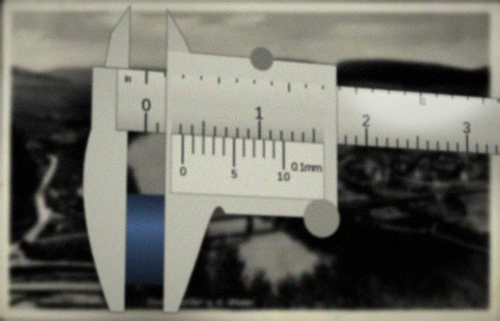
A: mm 3.2
